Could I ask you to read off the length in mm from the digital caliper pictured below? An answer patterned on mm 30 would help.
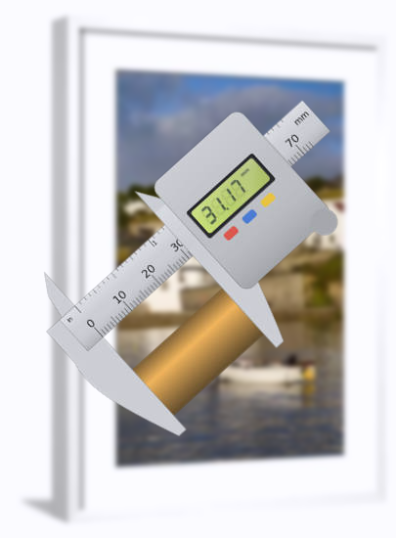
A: mm 31.17
